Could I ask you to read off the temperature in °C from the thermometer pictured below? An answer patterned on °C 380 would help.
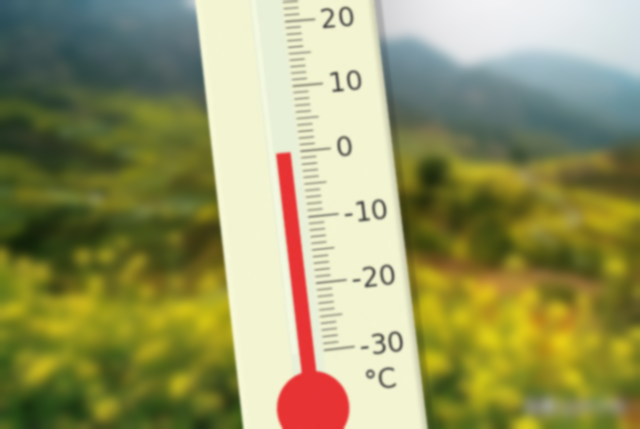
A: °C 0
